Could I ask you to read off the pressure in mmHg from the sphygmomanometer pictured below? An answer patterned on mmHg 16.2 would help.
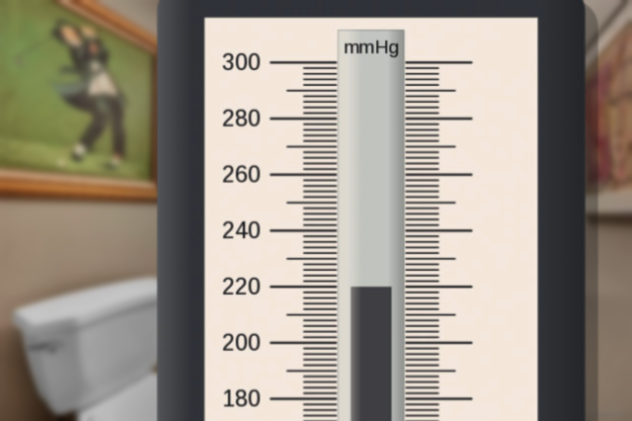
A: mmHg 220
